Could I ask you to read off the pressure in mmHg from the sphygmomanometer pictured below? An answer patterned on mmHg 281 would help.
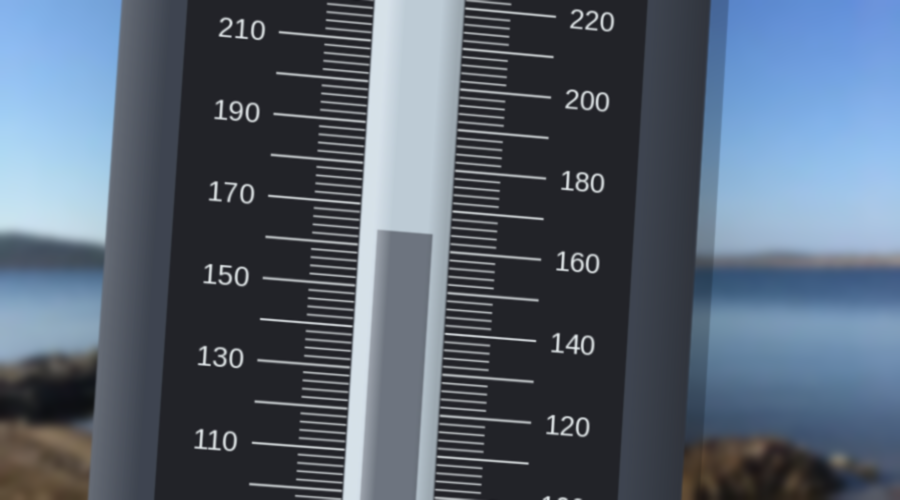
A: mmHg 164
